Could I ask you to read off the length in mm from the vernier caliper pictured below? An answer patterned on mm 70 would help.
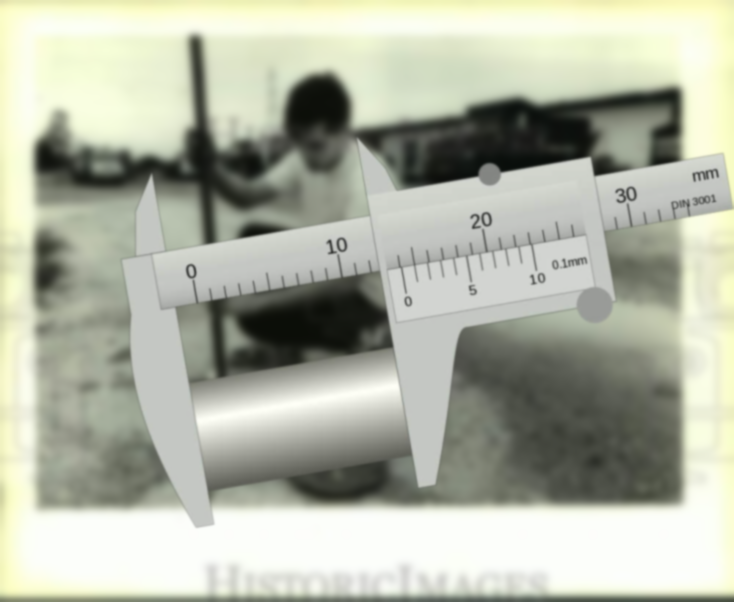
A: mm 14.1
